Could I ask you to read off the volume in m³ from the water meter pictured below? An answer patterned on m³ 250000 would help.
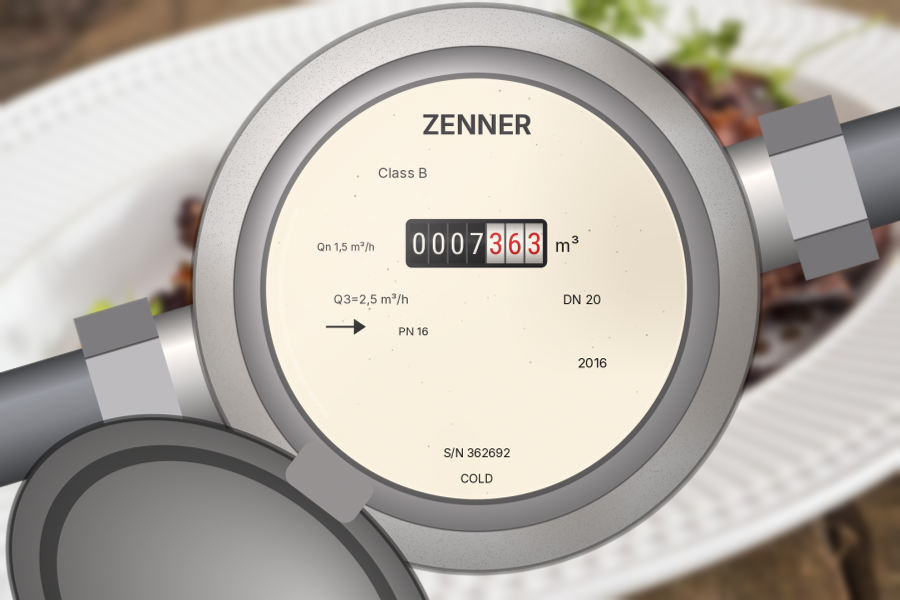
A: m³ 7.363
